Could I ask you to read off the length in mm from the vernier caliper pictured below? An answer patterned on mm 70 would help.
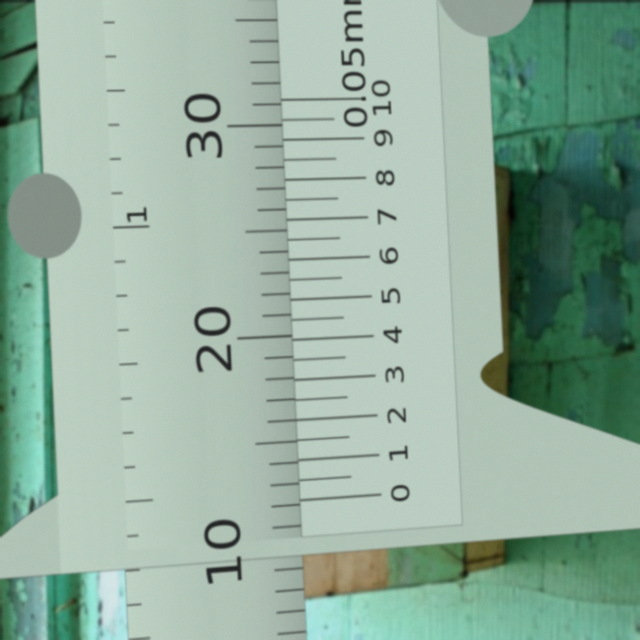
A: mm 12.2
